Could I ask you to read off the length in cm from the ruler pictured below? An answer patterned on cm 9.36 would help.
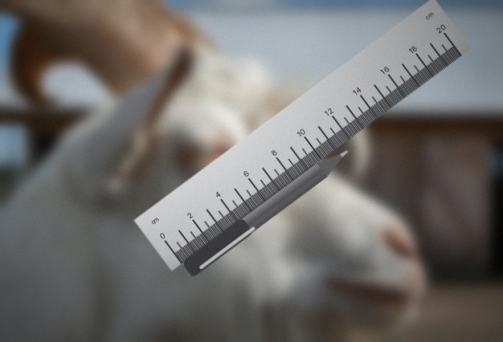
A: cm 11.5
